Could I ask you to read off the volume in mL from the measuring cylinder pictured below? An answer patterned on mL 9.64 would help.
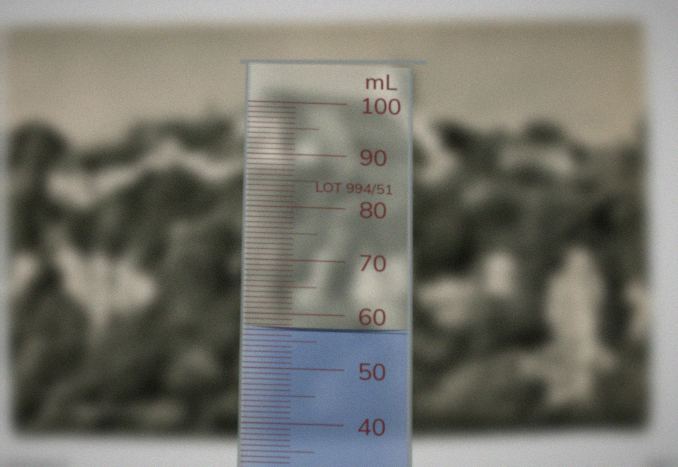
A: mL 57
